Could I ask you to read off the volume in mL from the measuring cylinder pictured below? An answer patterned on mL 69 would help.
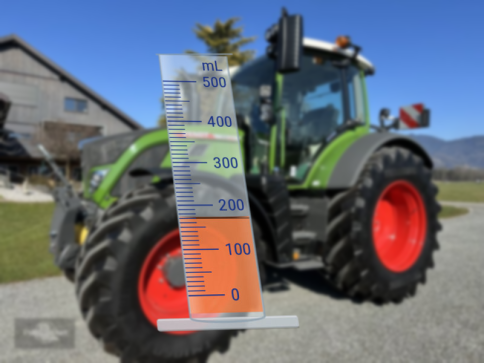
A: mL 170
